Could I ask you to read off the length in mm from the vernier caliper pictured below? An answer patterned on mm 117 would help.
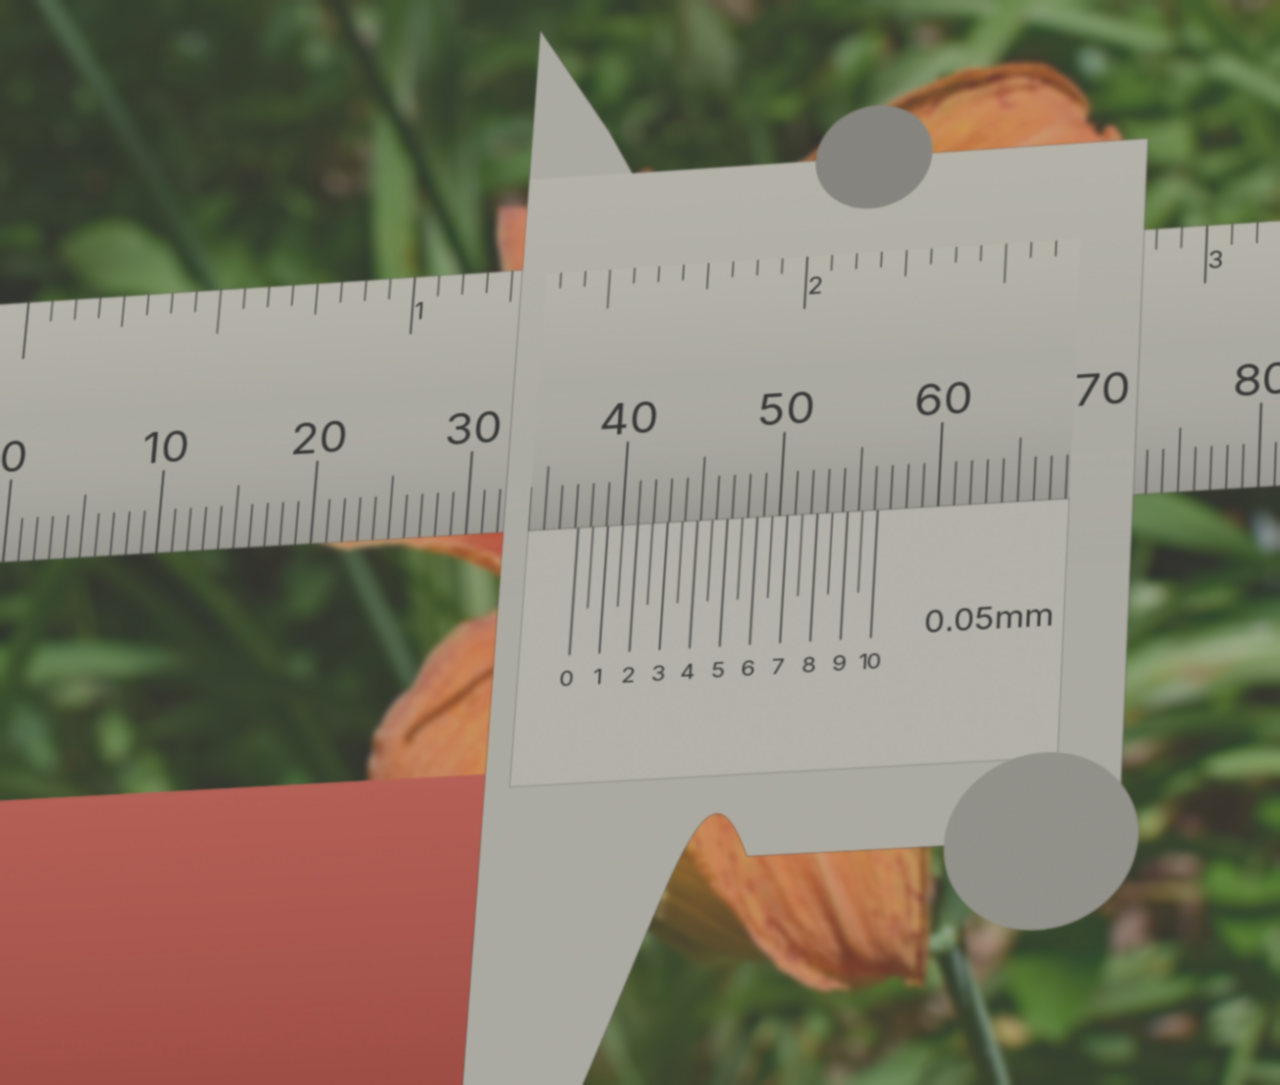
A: mm 37.2
